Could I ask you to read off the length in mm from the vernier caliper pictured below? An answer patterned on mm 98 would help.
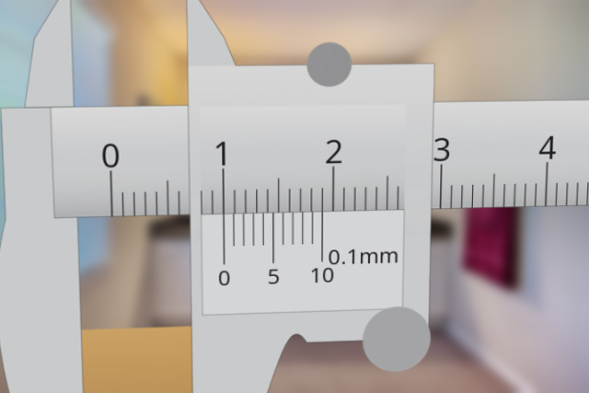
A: mm 10.0
